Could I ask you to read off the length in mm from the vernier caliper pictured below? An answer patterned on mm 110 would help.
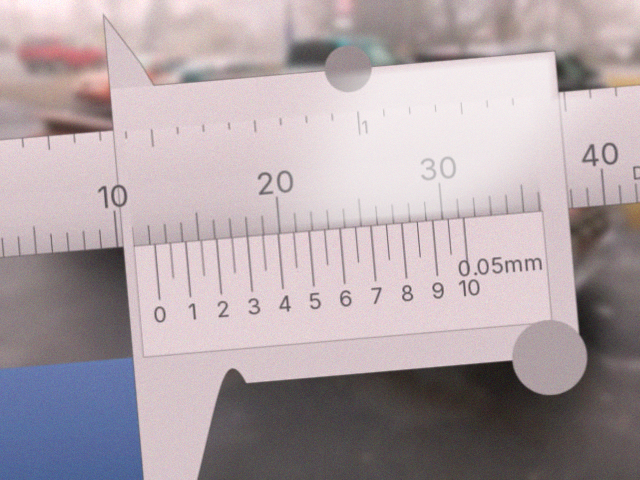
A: mm 12.3
